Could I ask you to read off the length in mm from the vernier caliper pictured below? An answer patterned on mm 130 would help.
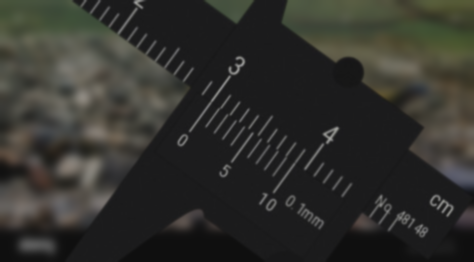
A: mm 30.0
